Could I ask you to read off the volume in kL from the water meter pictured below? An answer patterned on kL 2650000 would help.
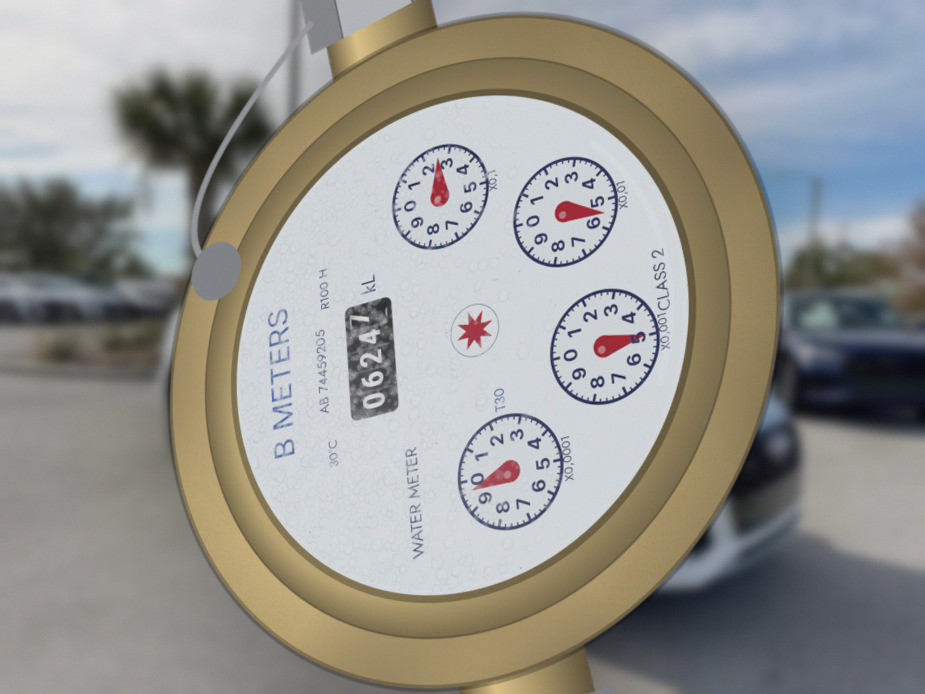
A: kL 6247.2549
